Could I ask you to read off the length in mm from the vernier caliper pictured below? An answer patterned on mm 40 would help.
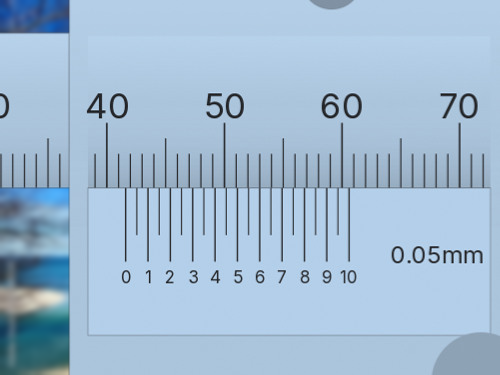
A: mm 41.6
